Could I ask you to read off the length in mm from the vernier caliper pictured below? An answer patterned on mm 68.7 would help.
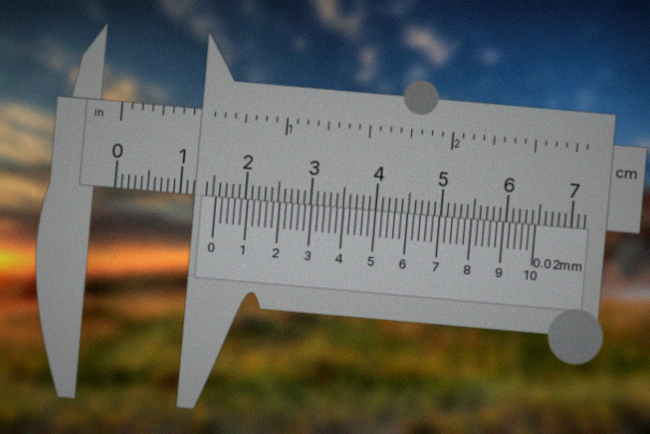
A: mm 15.5
